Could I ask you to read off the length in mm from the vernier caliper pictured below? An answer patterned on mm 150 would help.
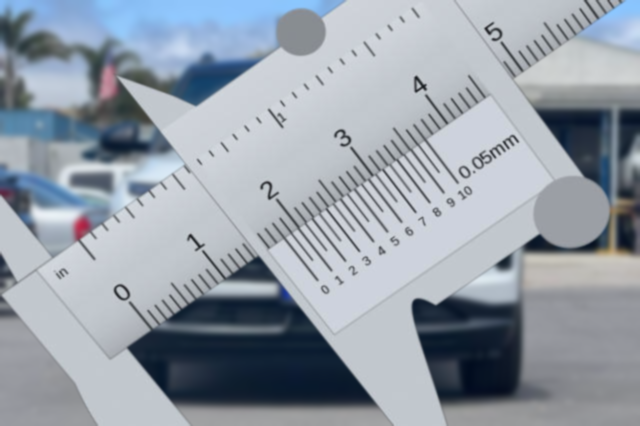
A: mm 18.0
